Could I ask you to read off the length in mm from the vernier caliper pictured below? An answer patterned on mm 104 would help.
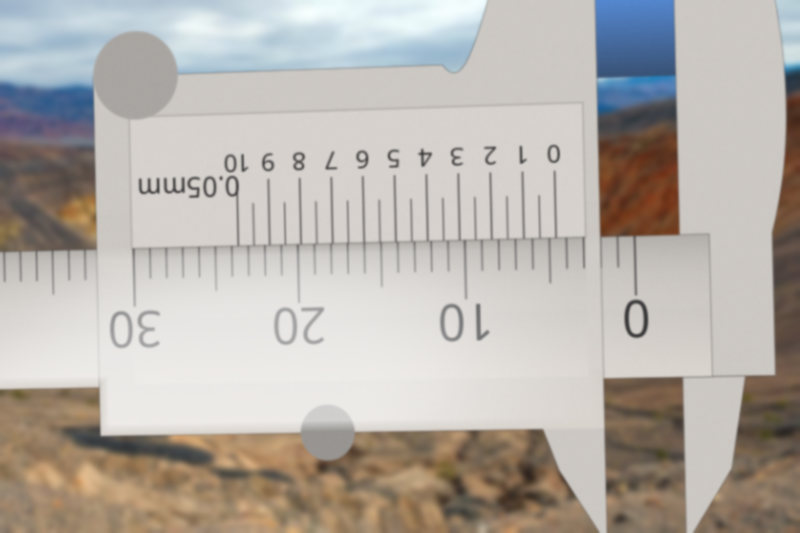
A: mm 4.6
